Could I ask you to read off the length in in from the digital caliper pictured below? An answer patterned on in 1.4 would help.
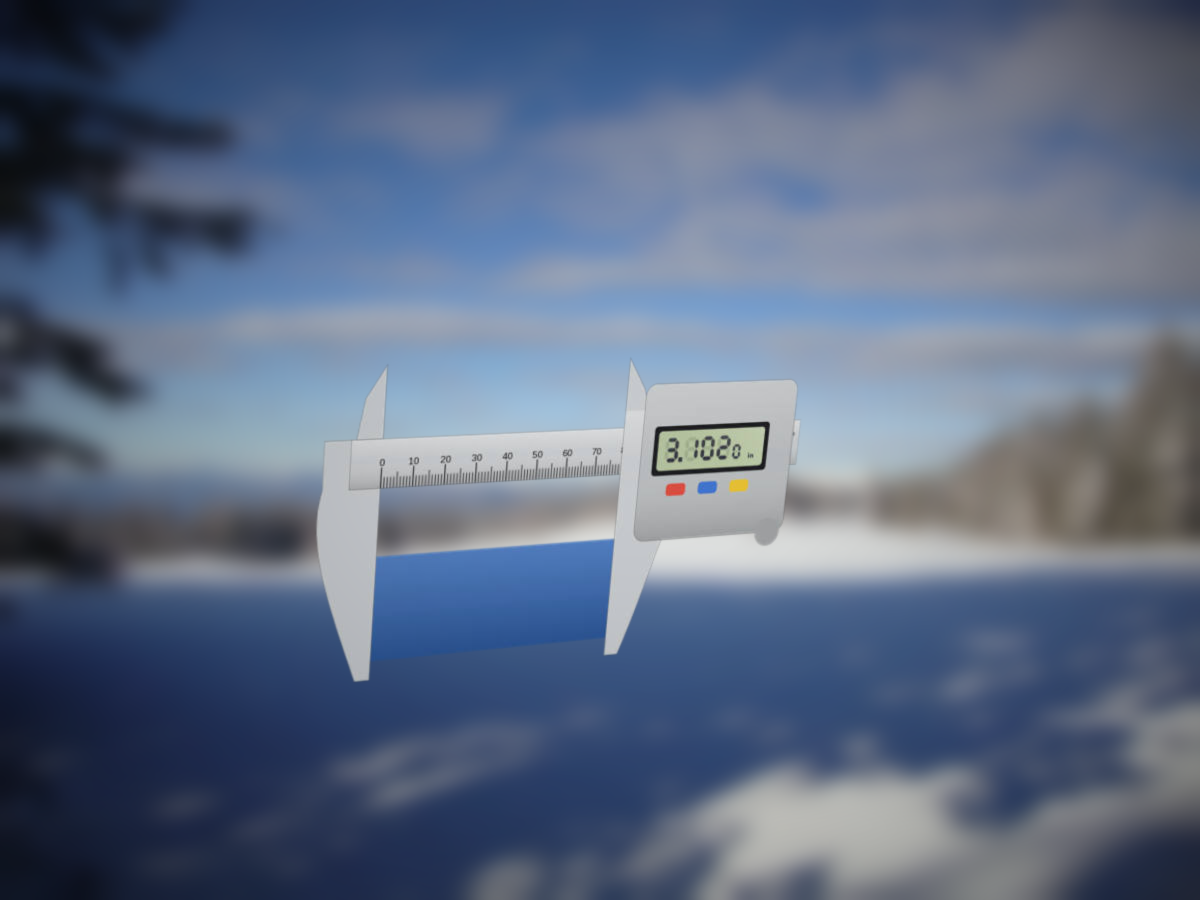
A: in 3.1020
